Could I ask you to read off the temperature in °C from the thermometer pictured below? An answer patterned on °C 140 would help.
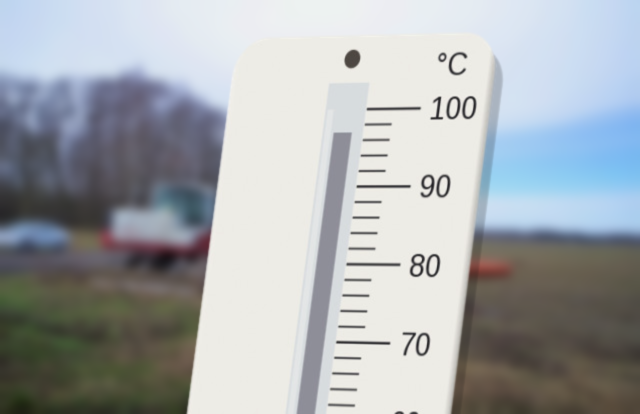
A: °C 97
